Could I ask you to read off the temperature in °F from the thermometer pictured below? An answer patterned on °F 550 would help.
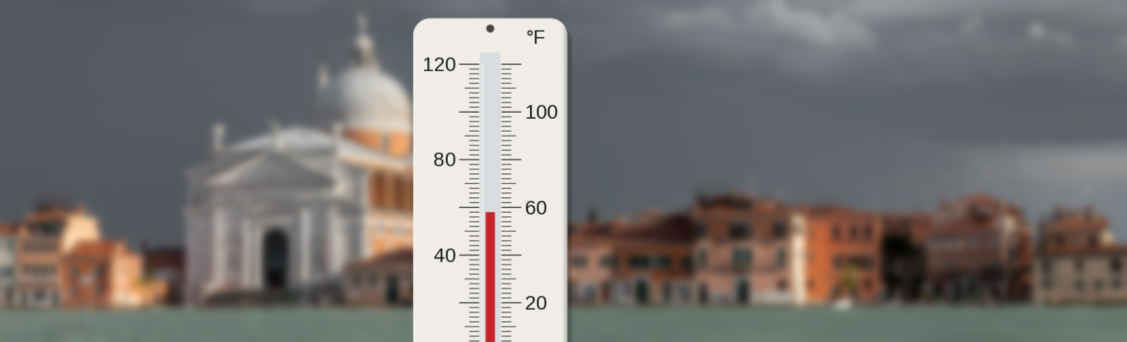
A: °F 58
